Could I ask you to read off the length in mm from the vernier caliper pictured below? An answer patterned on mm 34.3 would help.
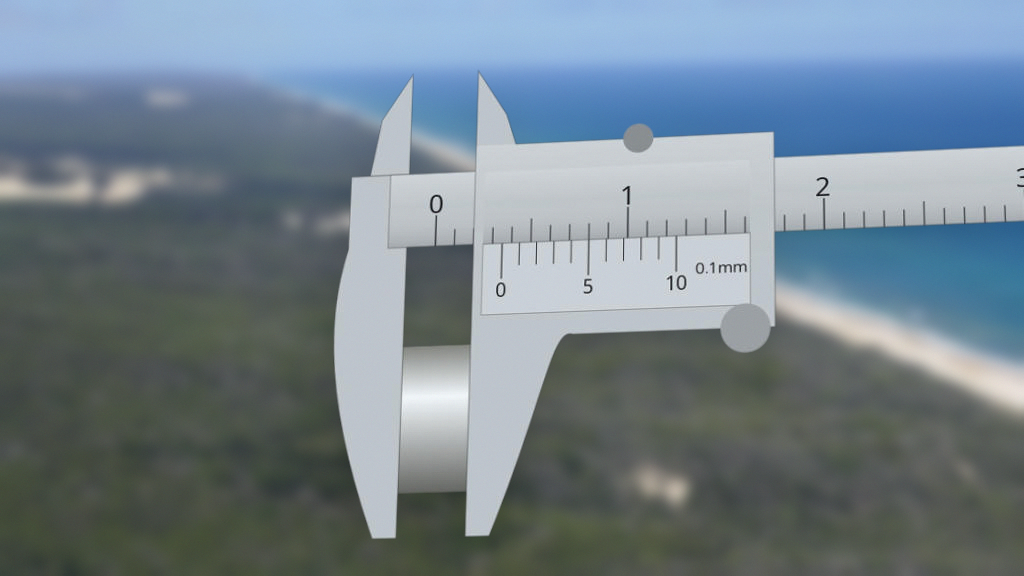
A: mm 3.5
